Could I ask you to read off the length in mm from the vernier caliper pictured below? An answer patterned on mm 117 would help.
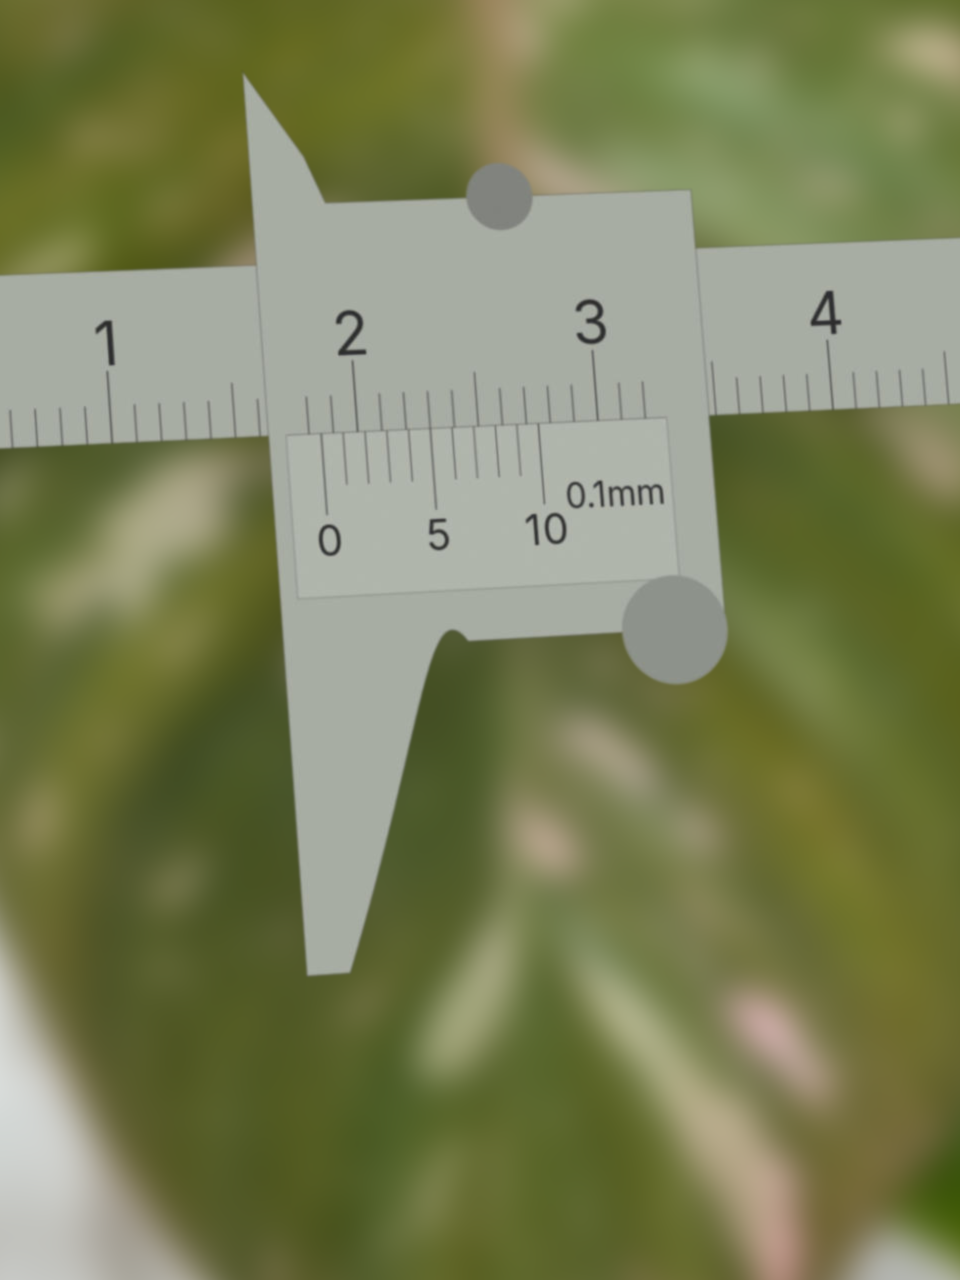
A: mm 18.5
